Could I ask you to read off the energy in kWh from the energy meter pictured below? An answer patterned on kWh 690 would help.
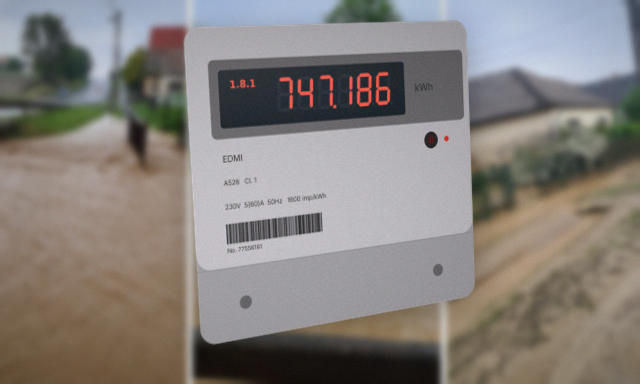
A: kWh 747.186
